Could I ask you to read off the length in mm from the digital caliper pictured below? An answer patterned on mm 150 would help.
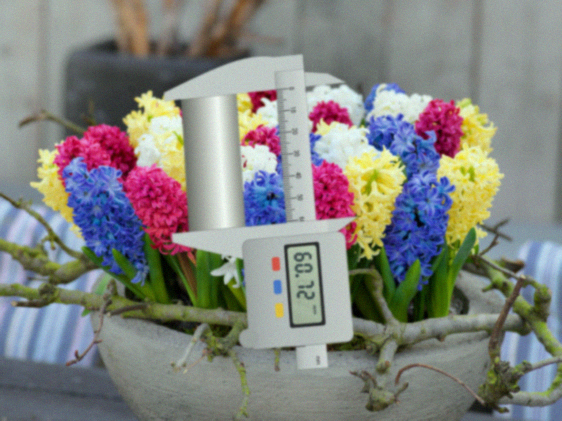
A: mm 60.72
